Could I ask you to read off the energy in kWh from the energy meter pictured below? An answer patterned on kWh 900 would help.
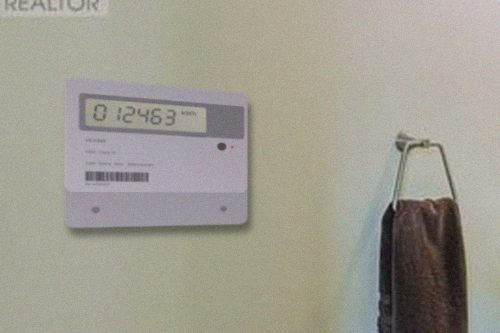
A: kWh 12463
